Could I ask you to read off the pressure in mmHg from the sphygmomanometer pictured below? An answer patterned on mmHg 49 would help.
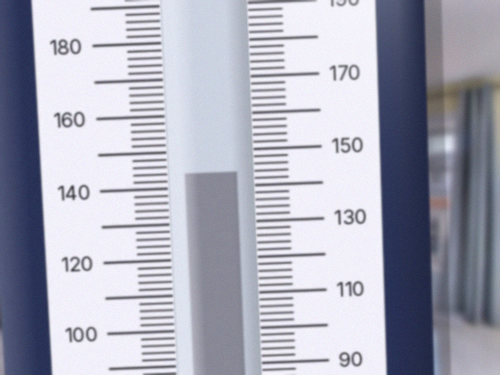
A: mmHg 144
